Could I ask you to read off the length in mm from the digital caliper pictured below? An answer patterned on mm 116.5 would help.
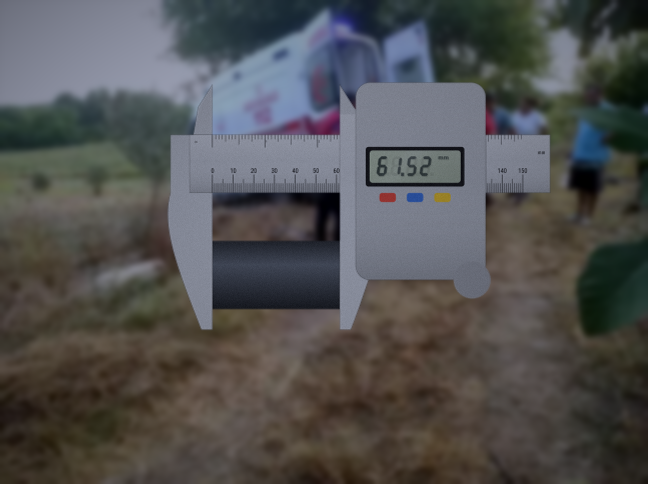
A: mm 61.52
